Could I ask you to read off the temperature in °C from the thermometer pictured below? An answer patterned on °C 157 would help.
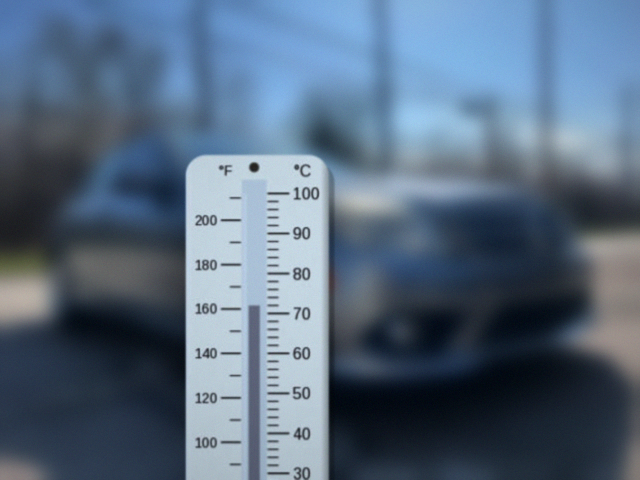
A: °C 72
